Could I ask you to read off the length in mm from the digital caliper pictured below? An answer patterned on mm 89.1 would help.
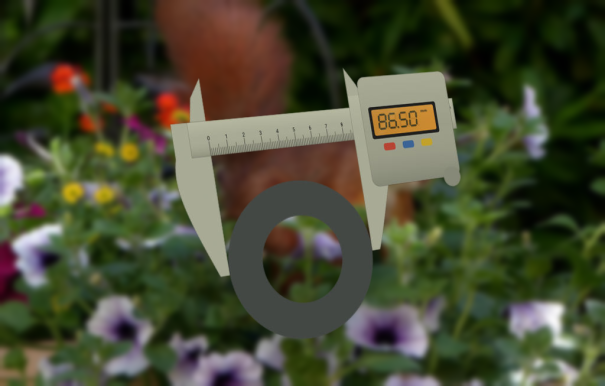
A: mm 86.50
